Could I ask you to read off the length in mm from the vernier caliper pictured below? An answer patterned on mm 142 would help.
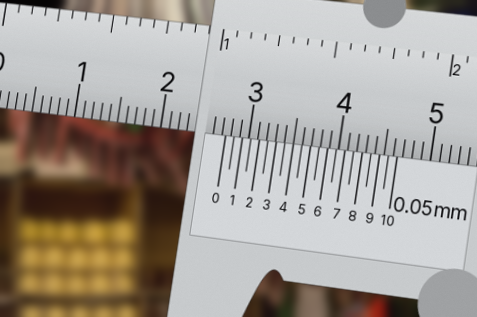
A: mm 27.4
